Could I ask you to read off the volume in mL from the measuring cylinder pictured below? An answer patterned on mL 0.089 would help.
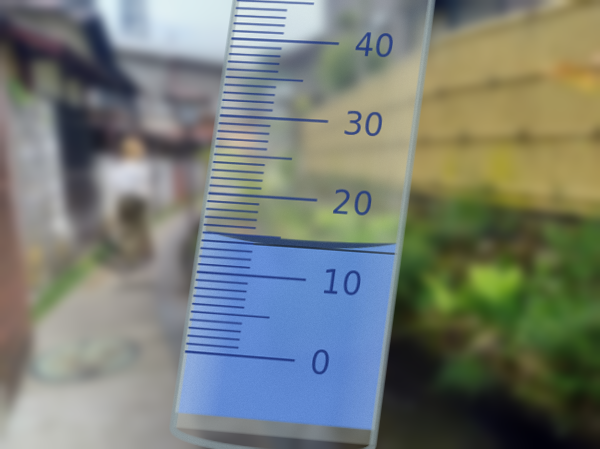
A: mL 14
